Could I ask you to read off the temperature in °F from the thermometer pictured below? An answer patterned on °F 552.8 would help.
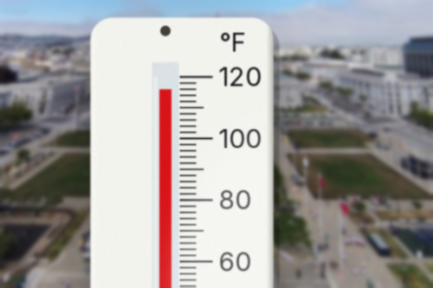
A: °F 116
